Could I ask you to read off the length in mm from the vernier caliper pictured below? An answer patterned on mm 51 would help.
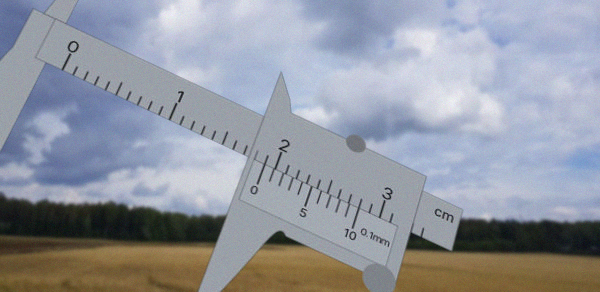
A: mm 19.0
